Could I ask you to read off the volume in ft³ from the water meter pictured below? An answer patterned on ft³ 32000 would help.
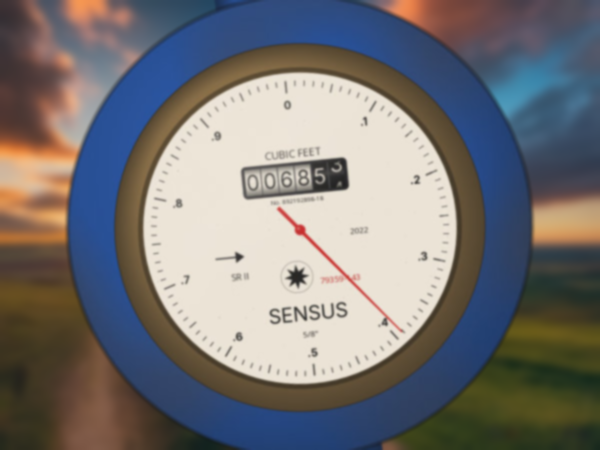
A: ft³ 6853.39
